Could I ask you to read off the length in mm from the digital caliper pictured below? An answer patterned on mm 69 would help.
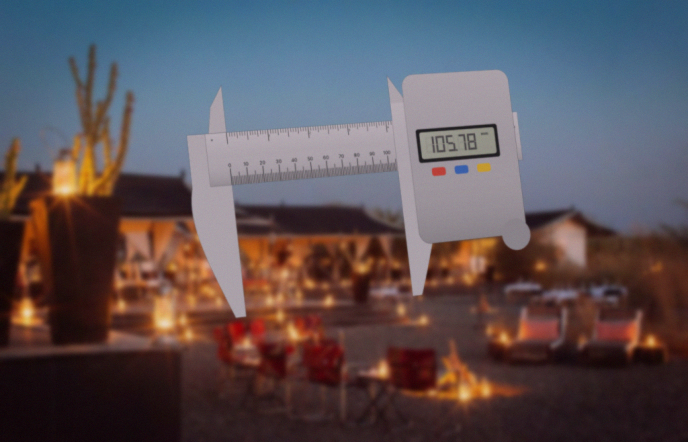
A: mm 105.78
